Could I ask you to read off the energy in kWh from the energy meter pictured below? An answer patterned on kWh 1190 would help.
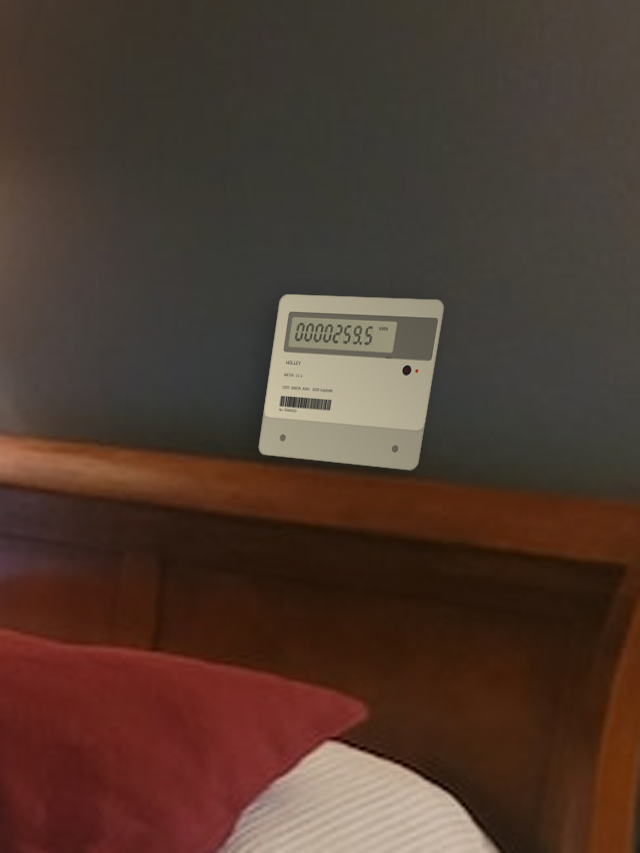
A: kWh 259.5
